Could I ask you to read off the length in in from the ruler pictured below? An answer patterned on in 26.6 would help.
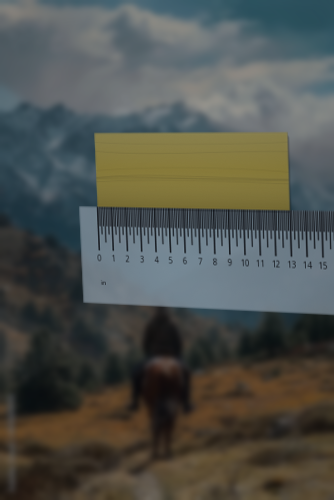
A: in 13
